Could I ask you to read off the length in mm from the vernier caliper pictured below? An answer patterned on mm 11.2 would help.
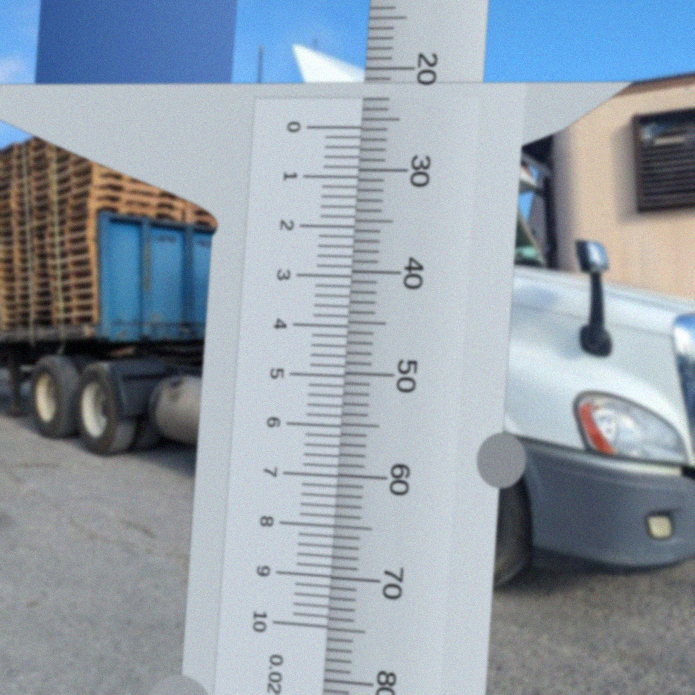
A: mm 25.8
